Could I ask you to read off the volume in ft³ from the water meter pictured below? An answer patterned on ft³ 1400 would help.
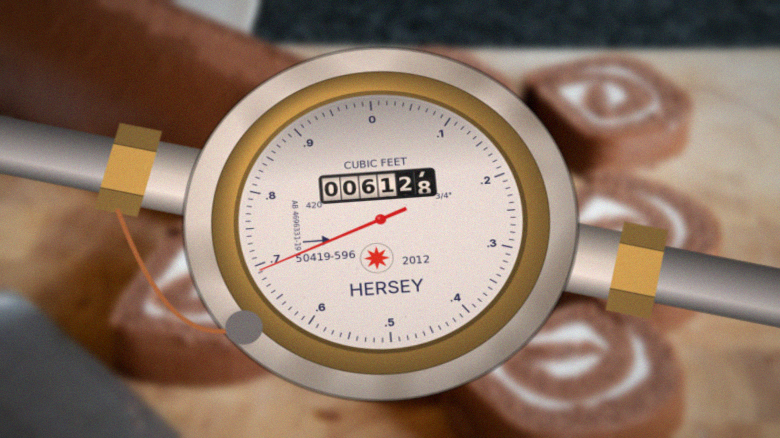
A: ft³ 6127.69
